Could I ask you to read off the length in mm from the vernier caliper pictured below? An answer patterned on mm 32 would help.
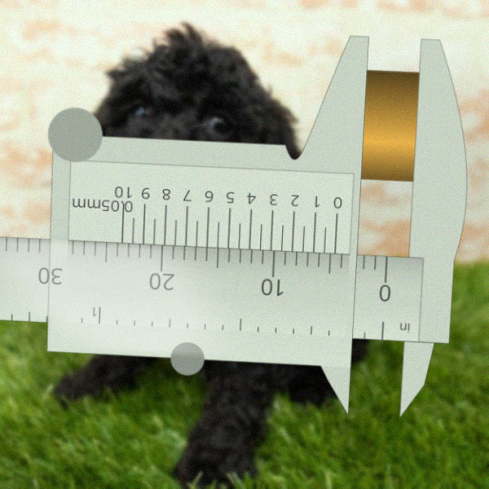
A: mm 4.6
